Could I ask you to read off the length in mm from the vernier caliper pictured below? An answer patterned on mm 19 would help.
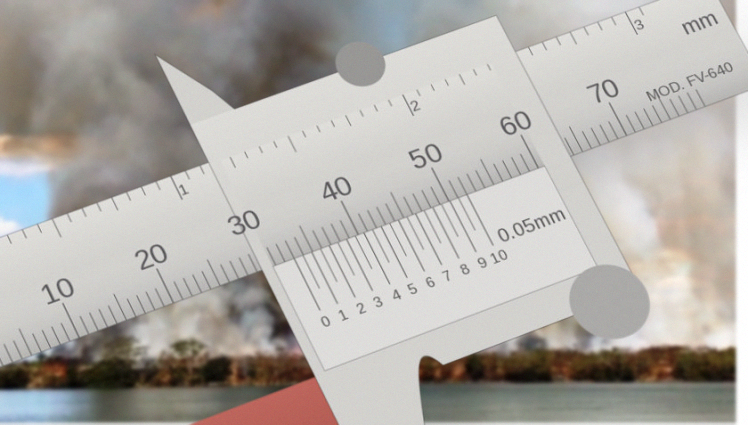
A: mm 33.0
